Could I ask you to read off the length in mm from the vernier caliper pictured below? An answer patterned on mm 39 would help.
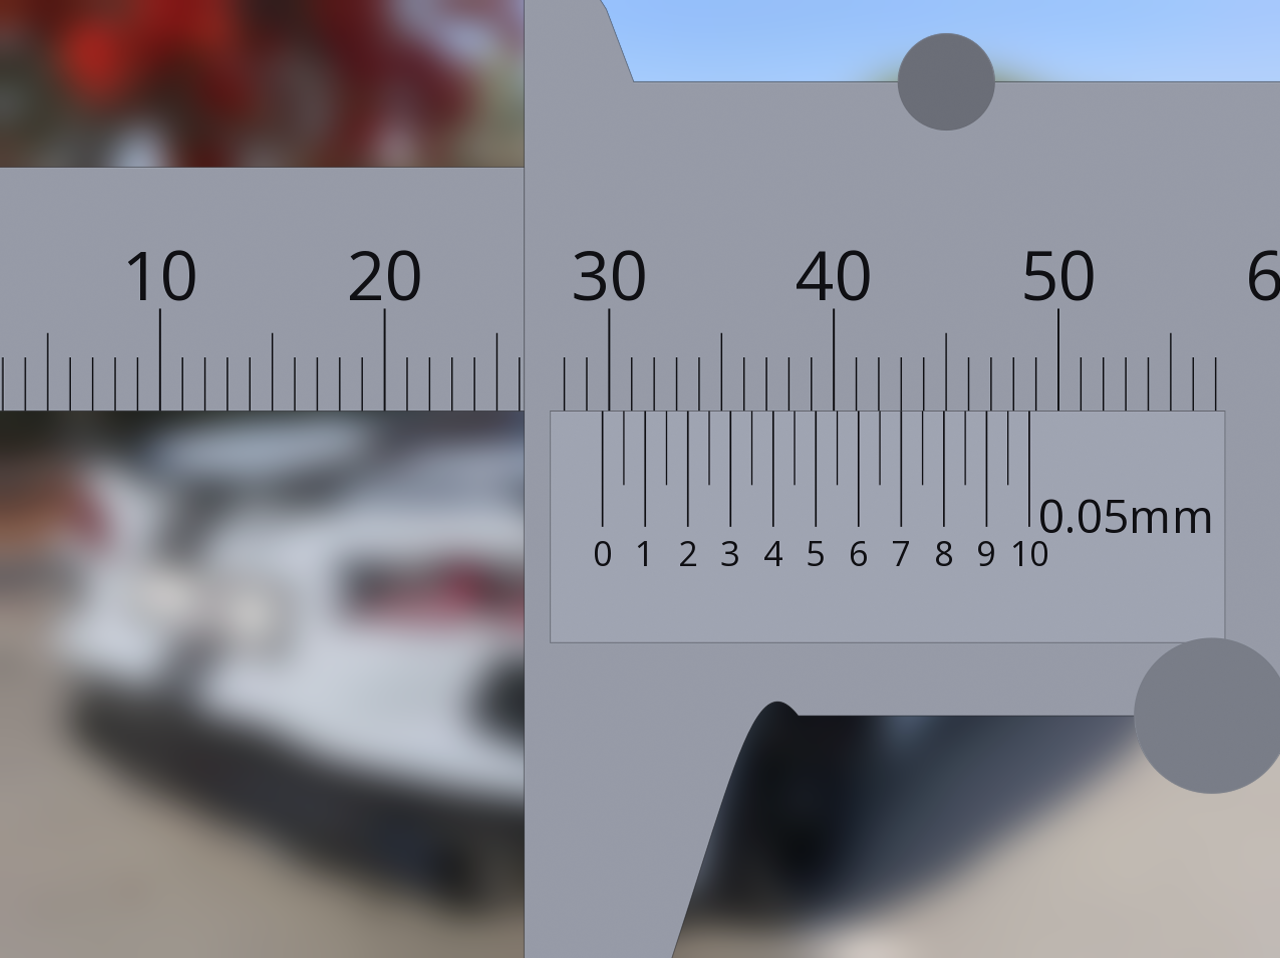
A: mm 29.70
